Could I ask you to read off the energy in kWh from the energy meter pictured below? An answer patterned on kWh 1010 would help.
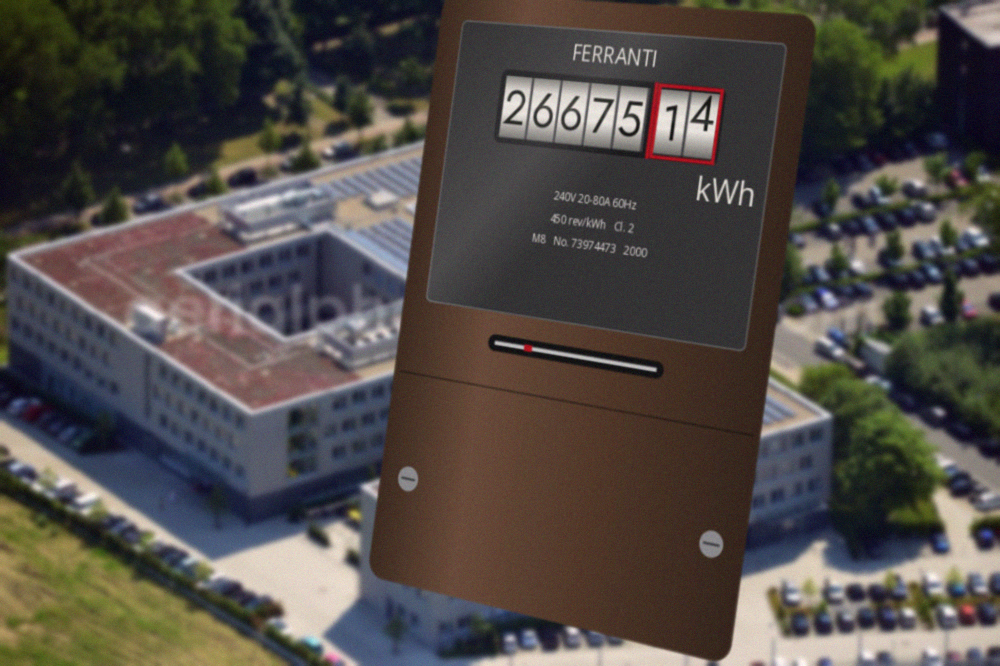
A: kWh 26675.14
